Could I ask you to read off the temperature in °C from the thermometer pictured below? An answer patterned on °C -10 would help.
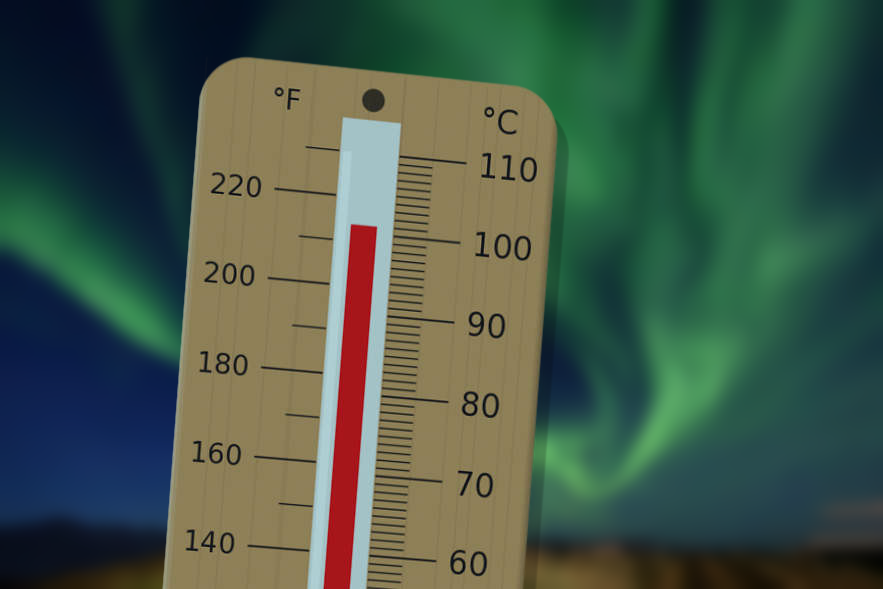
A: °C 101
